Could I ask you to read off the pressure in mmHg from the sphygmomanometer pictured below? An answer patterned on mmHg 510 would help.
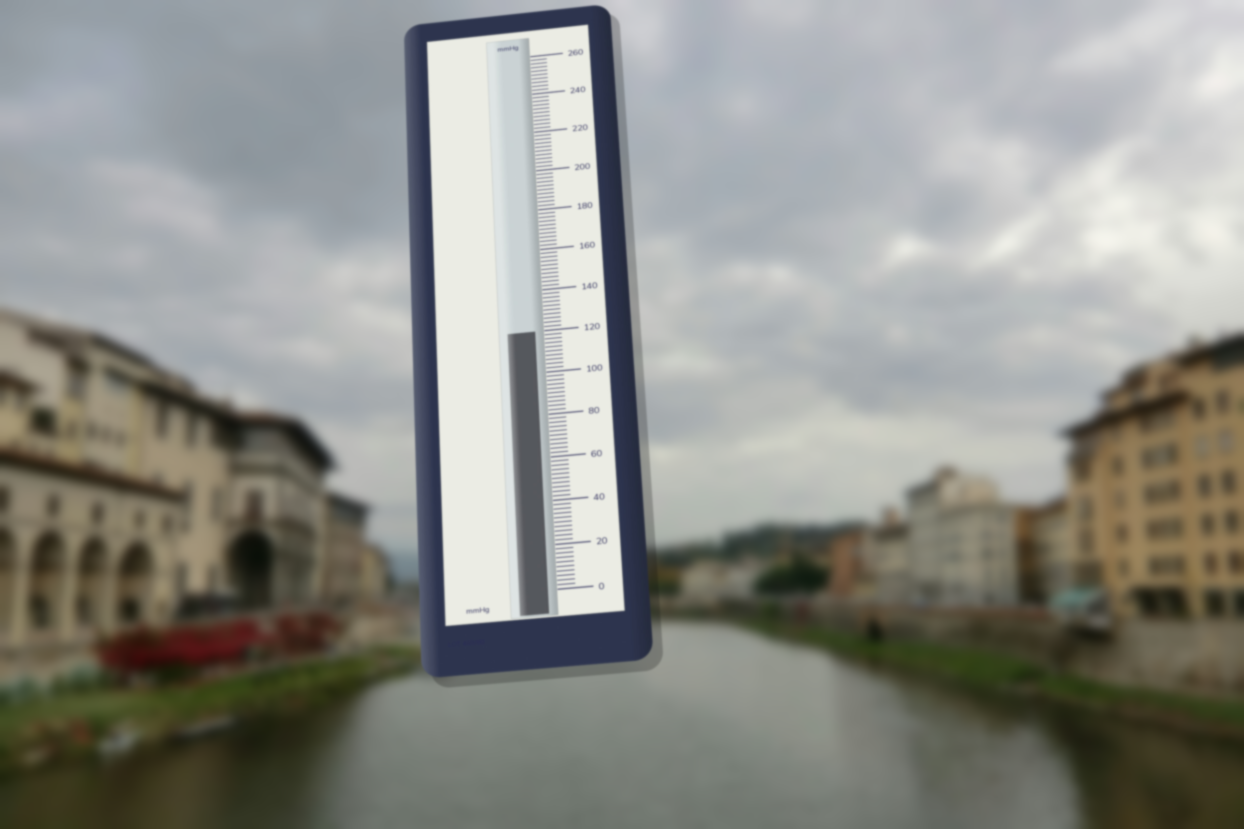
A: mmHg 120
